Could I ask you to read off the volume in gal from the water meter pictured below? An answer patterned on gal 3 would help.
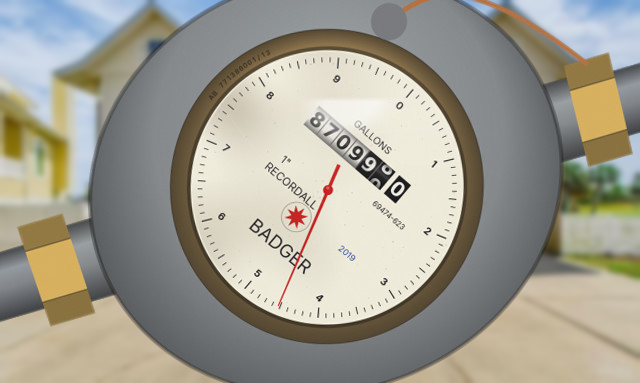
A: gal 8709984.5
